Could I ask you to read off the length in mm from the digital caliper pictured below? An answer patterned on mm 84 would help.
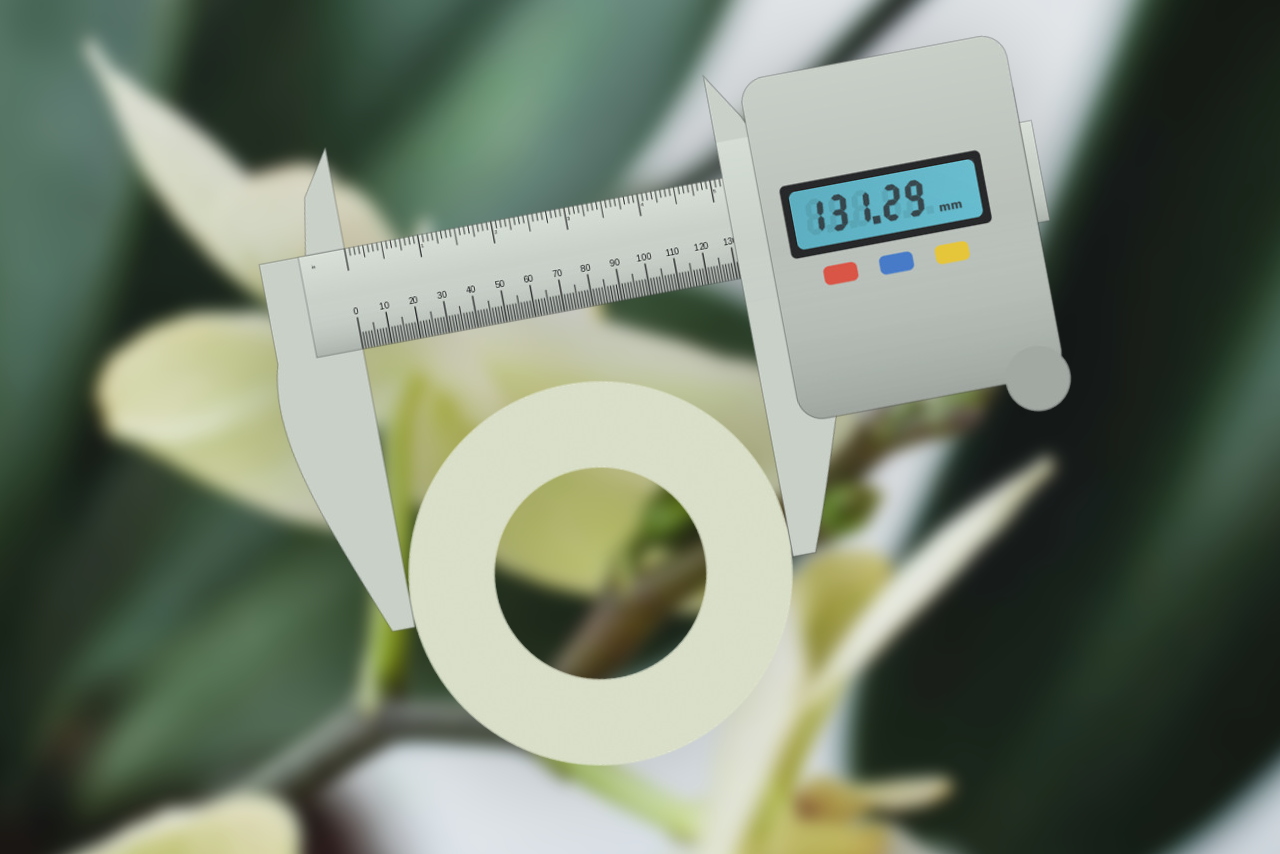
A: mm 131.29
